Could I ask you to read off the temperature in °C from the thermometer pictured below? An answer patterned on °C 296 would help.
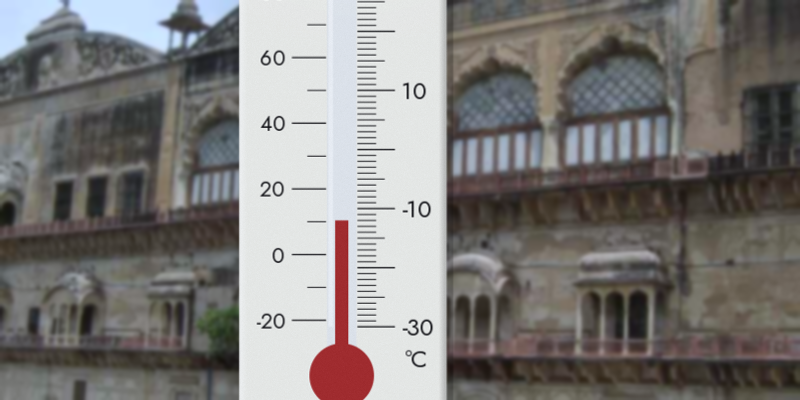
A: °C -12
